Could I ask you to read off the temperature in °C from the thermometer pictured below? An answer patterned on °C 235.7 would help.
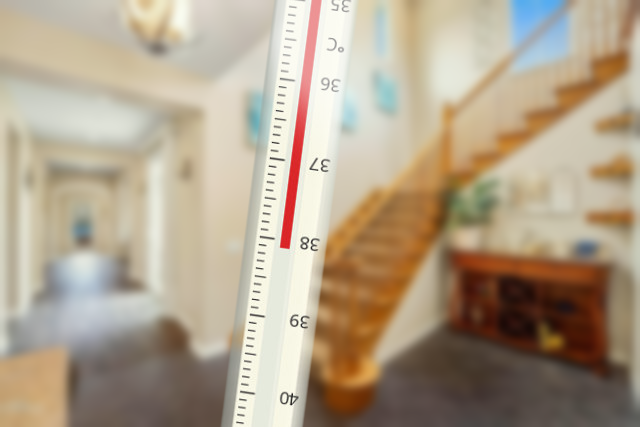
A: °C 38.1
